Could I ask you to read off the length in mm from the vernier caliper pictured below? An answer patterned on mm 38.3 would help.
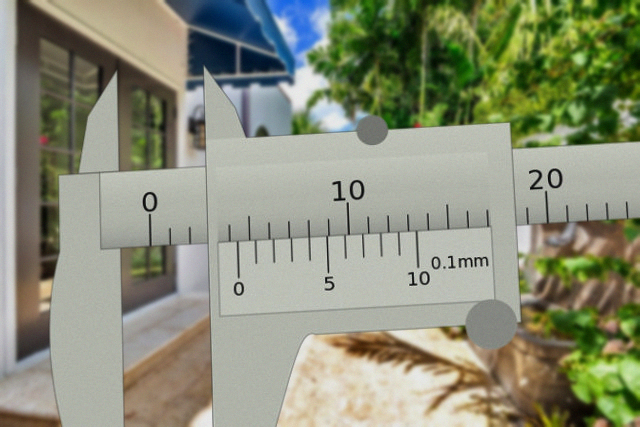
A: mm 4.4
